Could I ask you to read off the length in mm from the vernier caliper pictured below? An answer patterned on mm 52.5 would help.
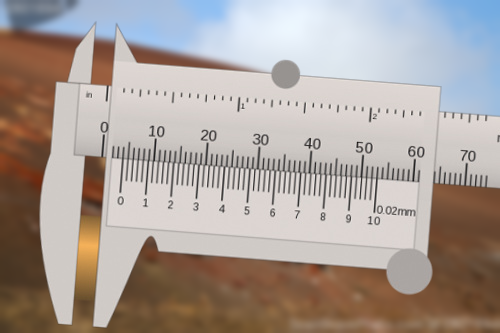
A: mm 4.0
